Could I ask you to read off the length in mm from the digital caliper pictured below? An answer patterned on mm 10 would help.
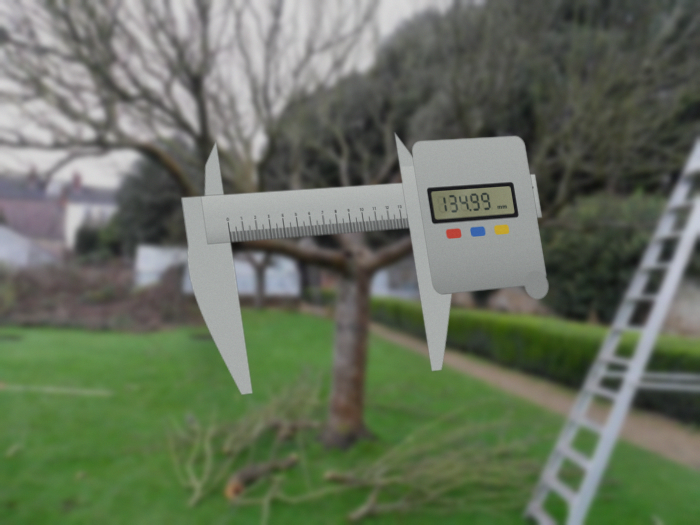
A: mm 134.99
